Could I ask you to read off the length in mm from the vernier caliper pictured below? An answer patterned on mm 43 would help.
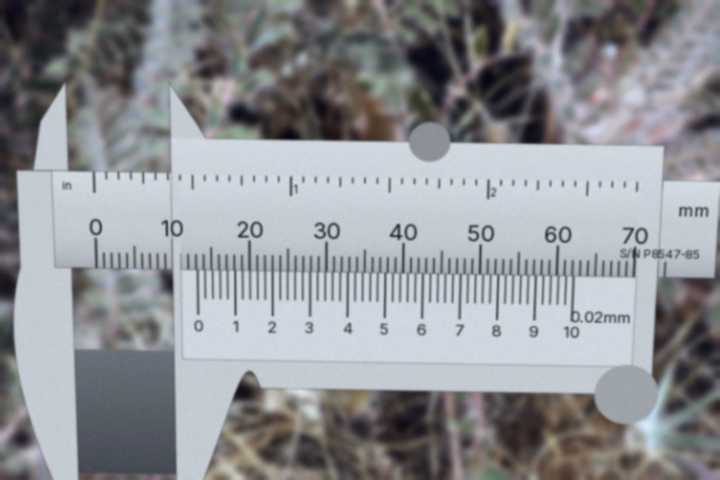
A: mm 13.2
